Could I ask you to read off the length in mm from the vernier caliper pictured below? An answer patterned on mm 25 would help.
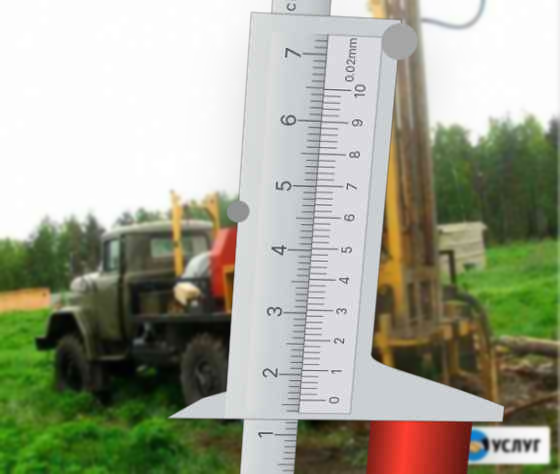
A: mm 15.8
